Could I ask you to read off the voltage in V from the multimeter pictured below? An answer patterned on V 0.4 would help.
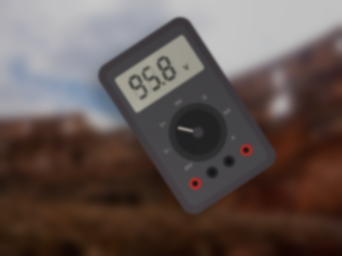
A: V 95.8
